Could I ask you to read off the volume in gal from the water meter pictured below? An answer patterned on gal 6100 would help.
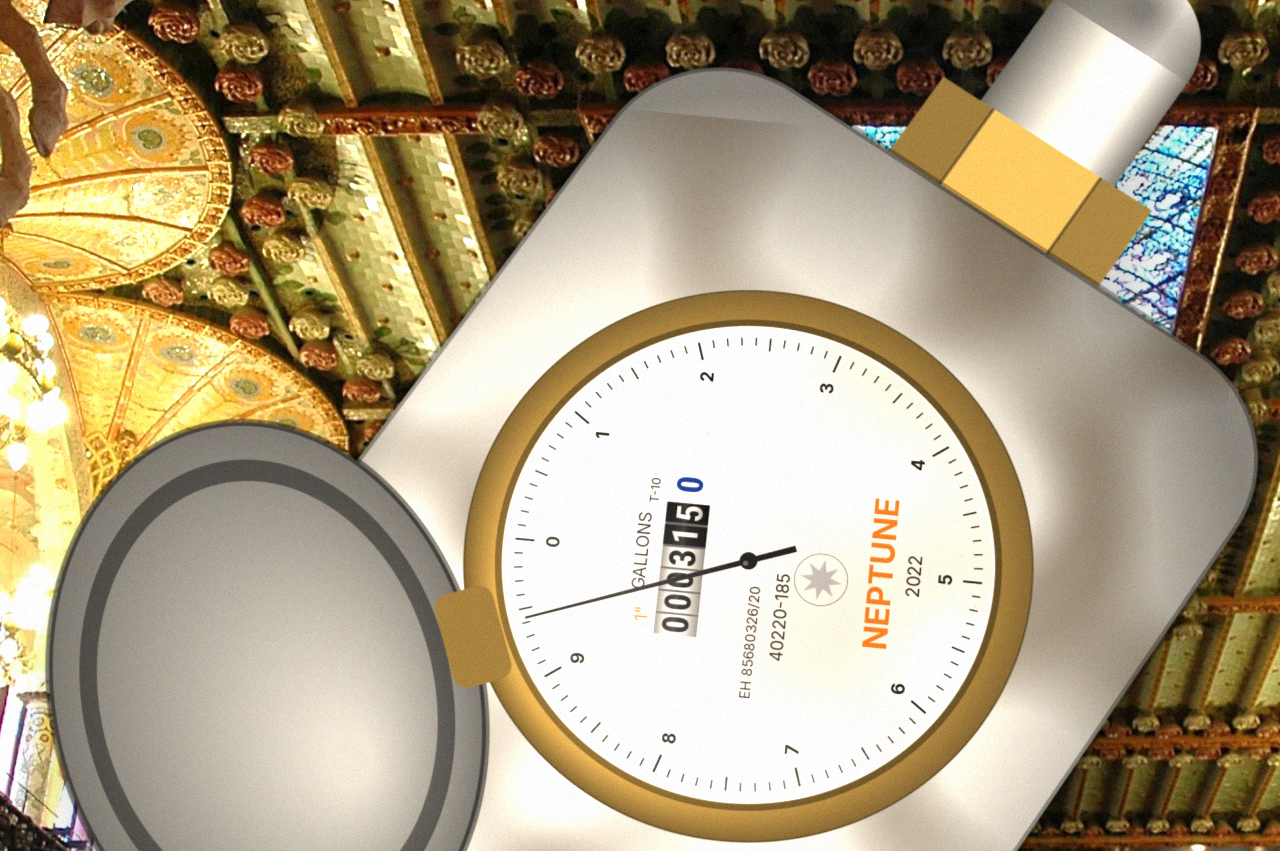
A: gal 3149.4
